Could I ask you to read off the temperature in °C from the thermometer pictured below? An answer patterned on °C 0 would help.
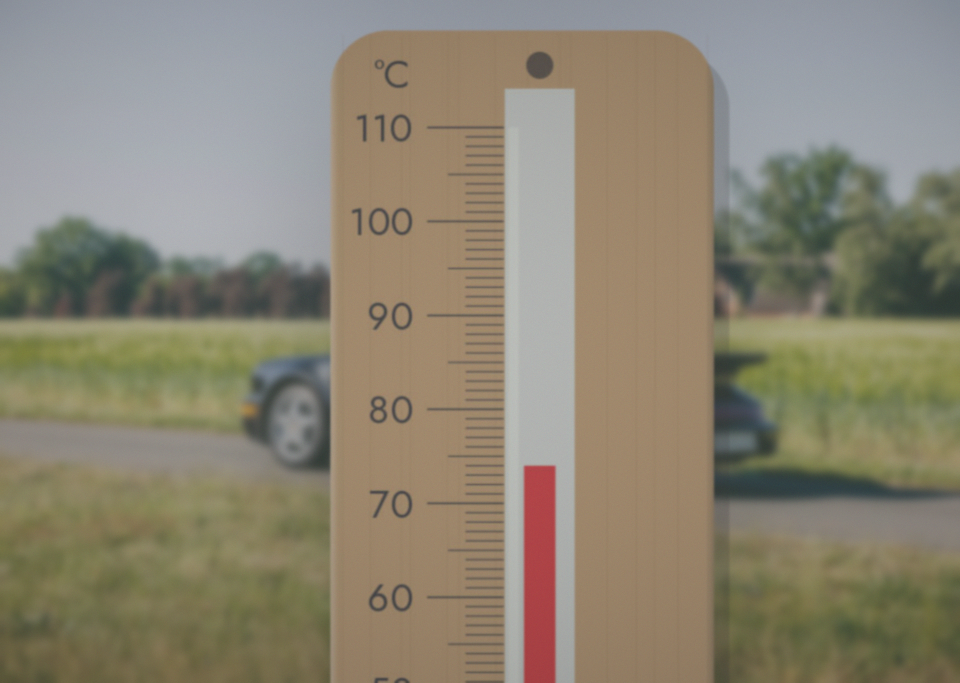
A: °C 74
